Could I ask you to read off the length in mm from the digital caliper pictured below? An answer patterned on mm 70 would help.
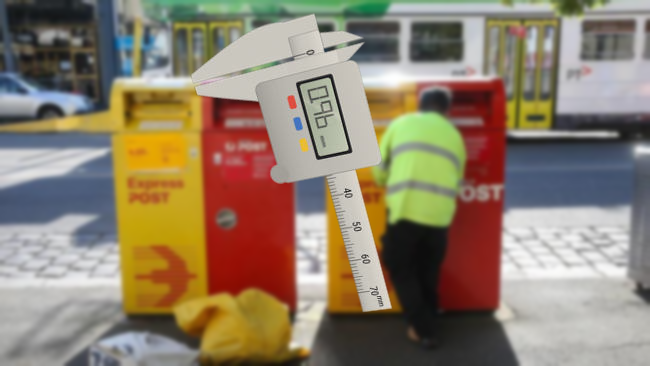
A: mm 0.96
